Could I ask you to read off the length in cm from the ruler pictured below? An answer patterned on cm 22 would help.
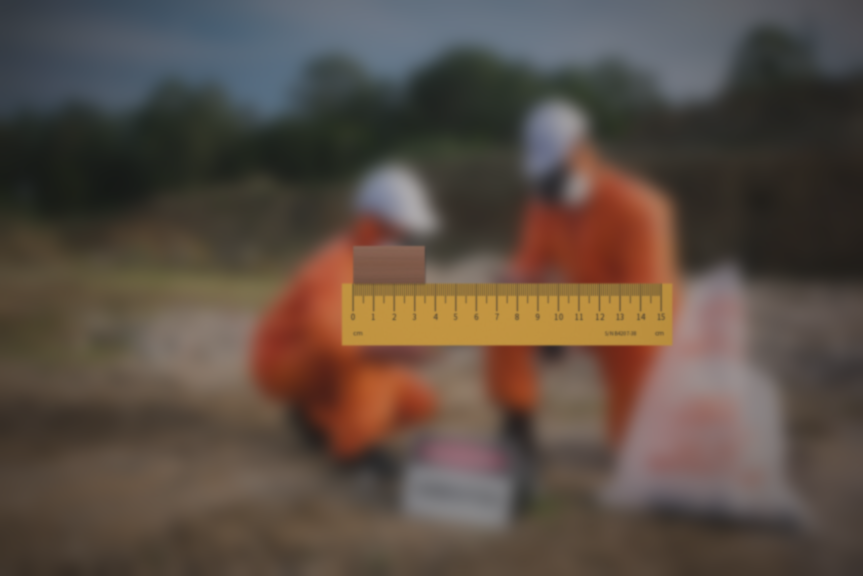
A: cm 3.5
